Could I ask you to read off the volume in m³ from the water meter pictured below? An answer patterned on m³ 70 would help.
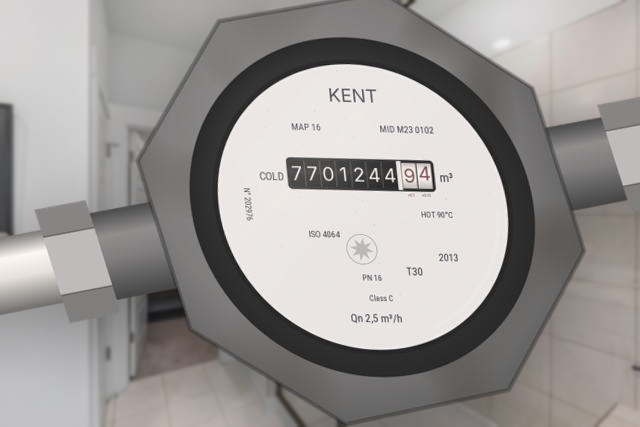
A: m³ 7701244.94
